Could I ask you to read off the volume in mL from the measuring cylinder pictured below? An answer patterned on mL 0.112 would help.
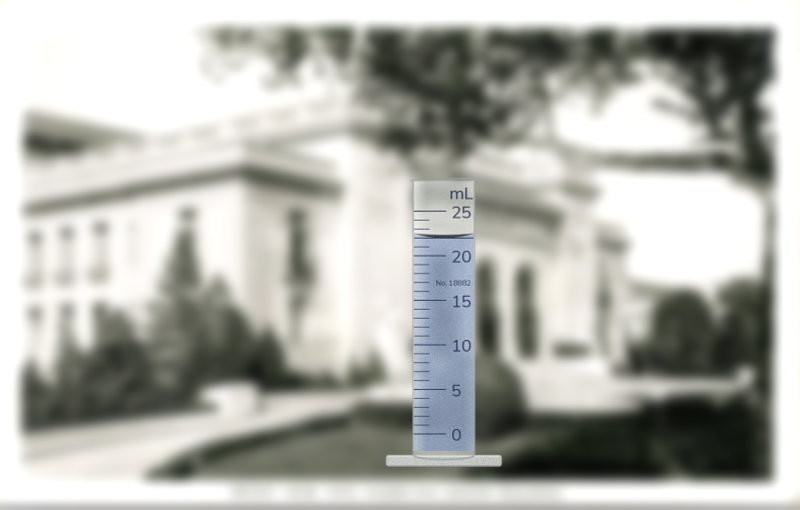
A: mL 22
